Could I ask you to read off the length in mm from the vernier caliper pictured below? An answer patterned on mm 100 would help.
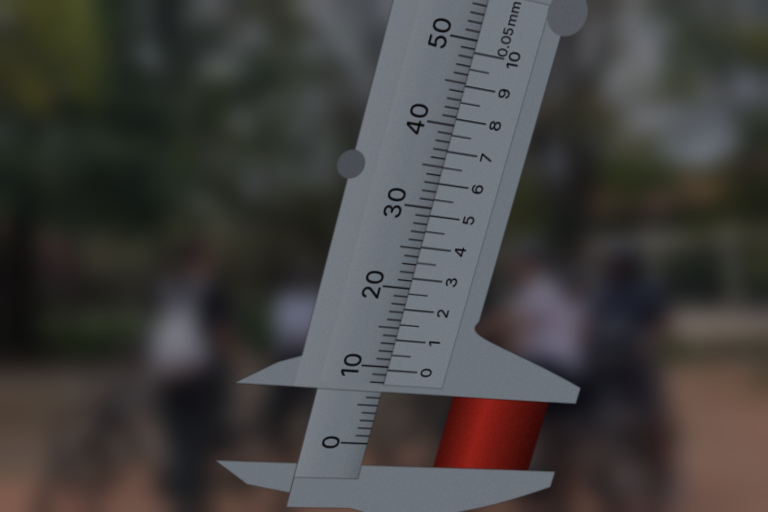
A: mm 9.6
